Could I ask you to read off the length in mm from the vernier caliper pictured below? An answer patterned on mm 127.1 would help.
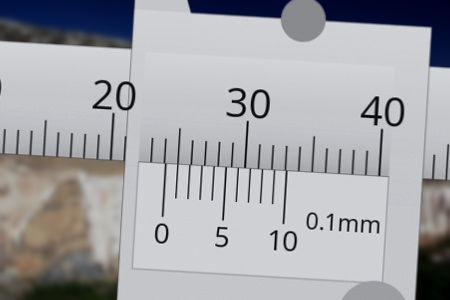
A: mm 24.1
